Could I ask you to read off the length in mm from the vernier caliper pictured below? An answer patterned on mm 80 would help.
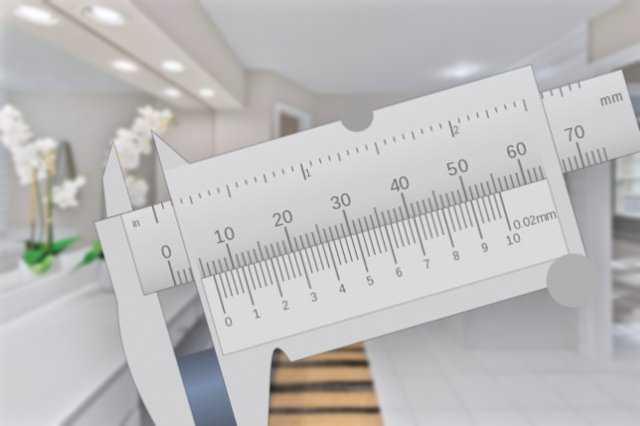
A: mm 6.5
